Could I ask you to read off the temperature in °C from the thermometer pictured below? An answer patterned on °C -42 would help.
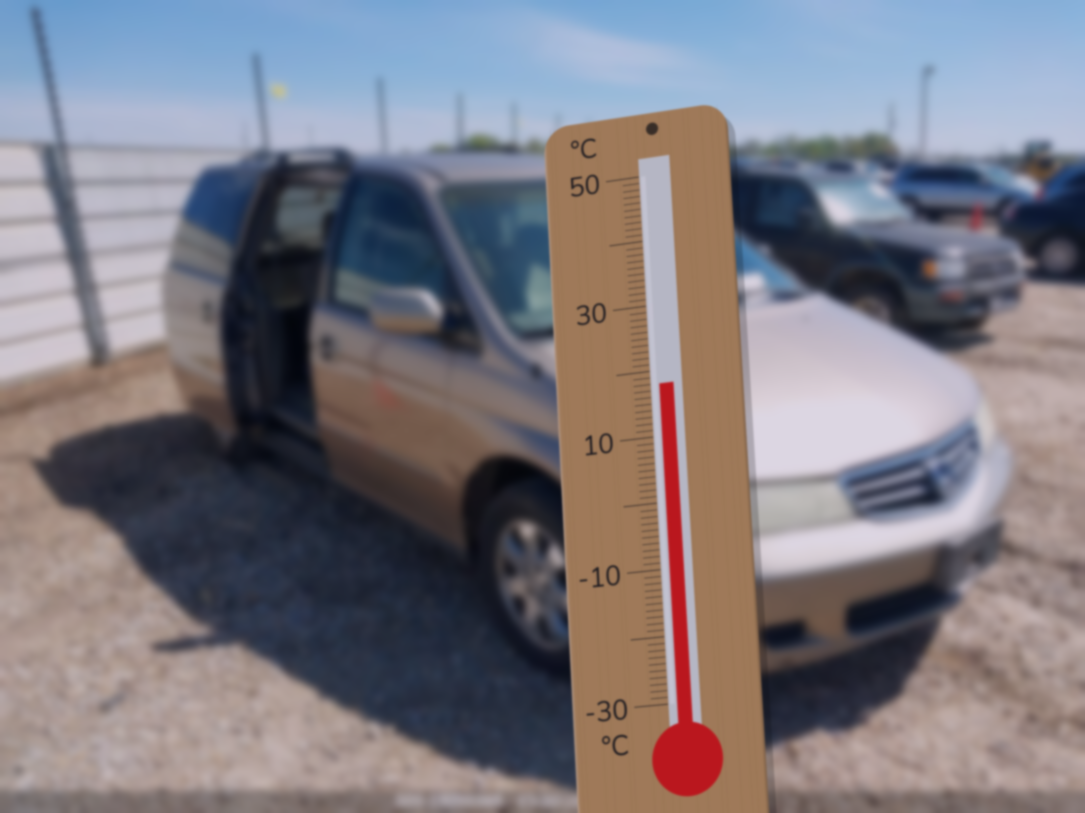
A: °C 18
